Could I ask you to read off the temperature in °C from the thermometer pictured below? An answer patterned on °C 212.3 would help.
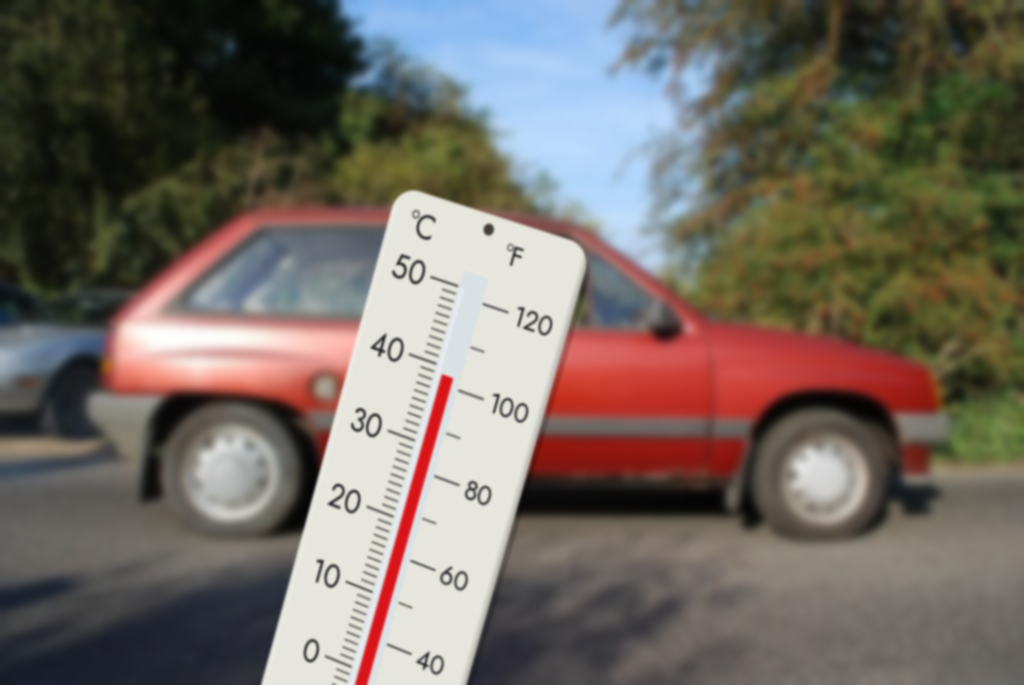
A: °C 39
